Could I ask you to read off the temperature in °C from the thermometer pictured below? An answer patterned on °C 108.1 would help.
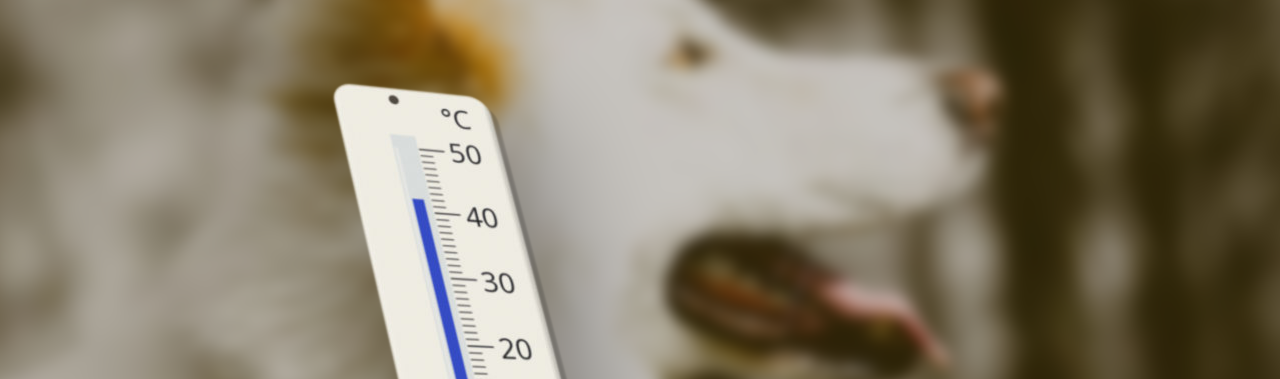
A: °C 42
